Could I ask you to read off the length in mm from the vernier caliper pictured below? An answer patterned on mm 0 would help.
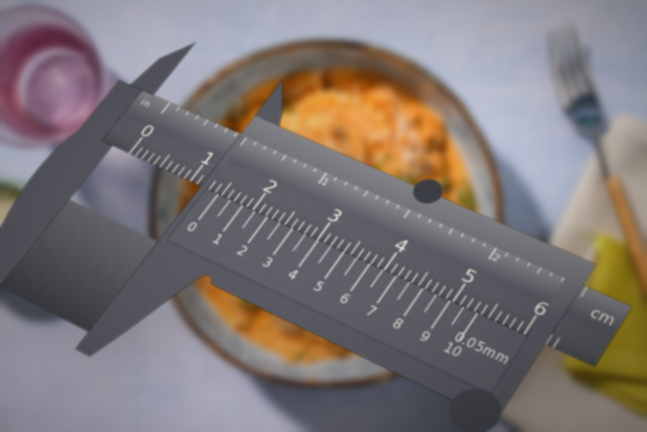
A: mm 14.5
